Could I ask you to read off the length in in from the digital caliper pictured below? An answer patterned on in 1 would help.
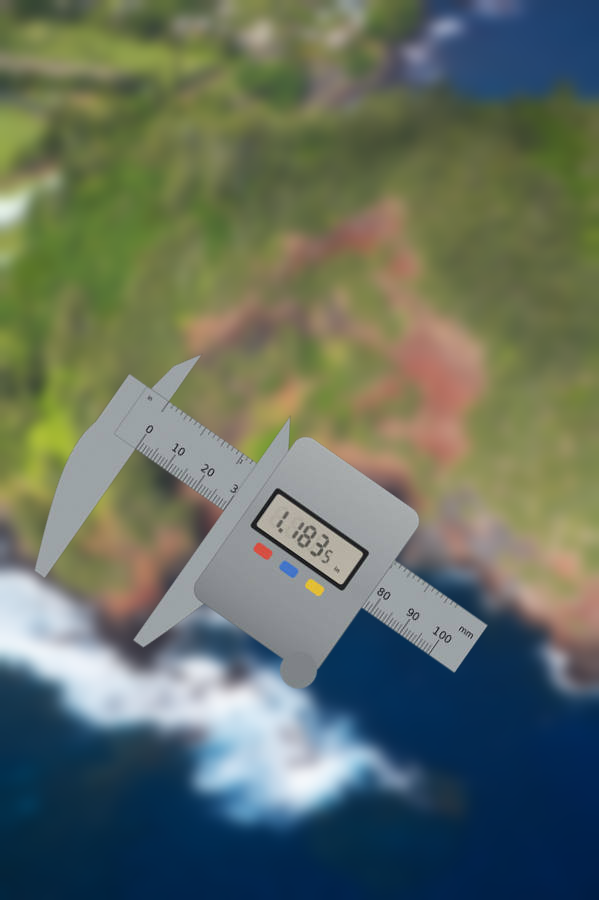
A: in 1.1835
